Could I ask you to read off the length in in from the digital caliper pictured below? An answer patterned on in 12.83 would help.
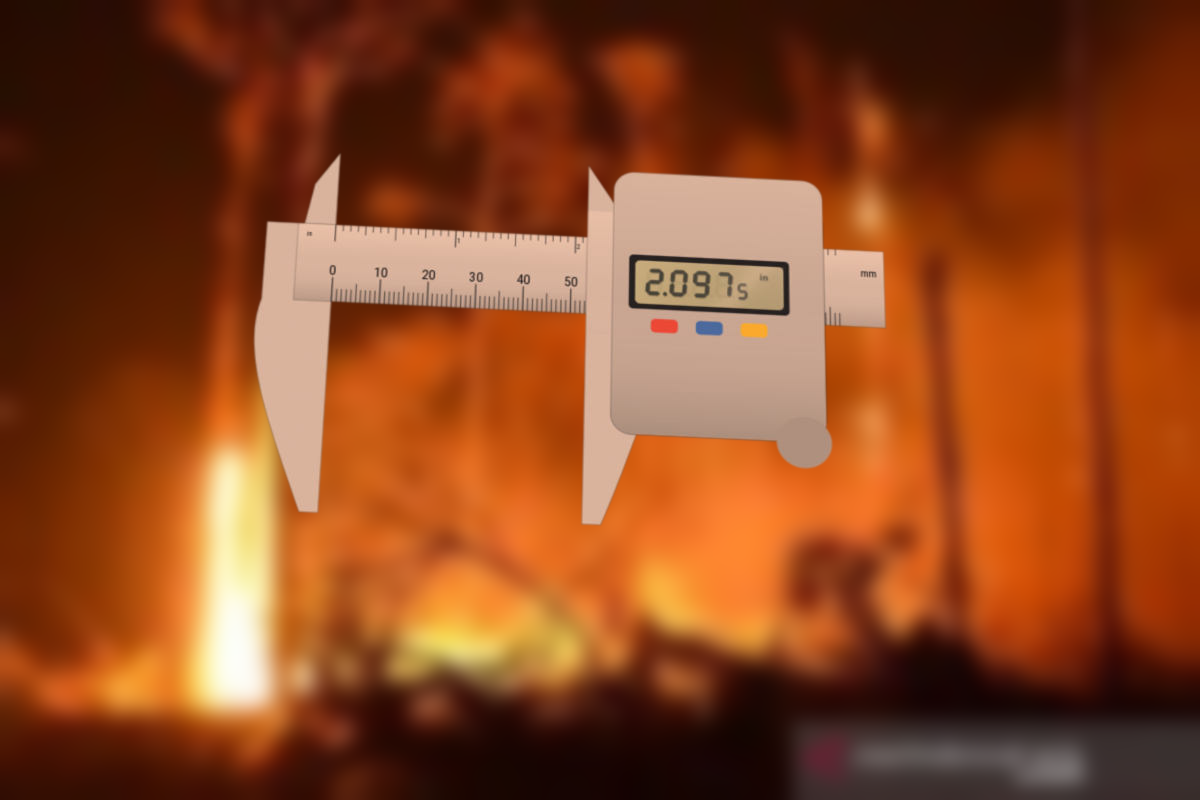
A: in 2.0975
